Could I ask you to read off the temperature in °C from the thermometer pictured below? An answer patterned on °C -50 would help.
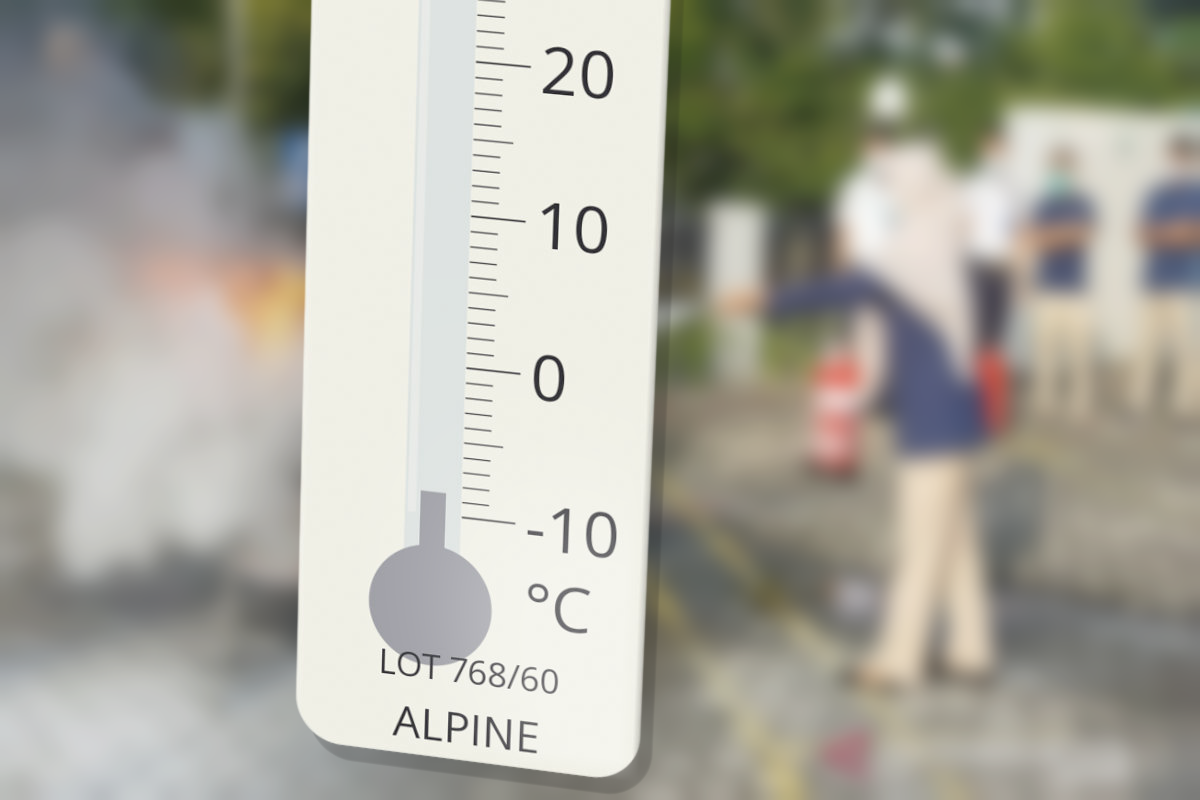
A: °C -8.5
